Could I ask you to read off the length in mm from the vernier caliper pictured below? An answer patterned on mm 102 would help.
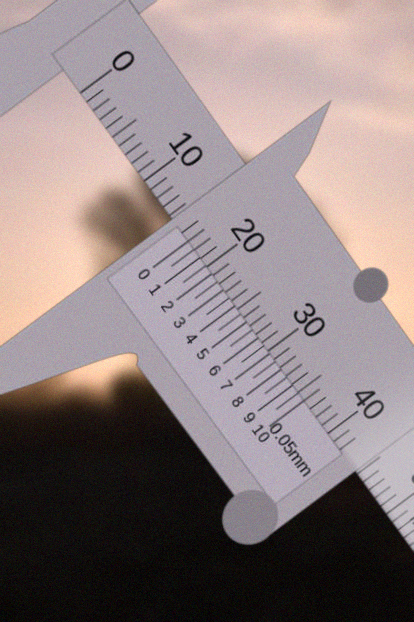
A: mm 17.0
